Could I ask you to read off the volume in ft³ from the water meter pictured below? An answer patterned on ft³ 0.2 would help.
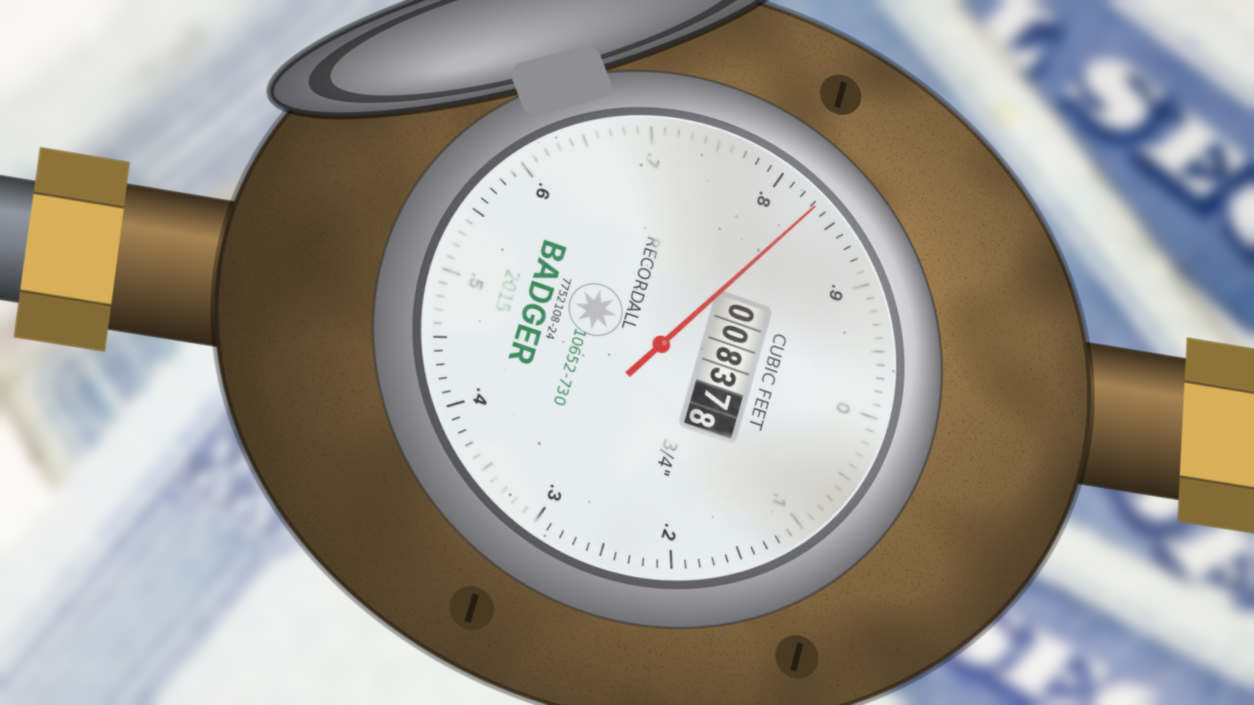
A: ft³ 8377.83
